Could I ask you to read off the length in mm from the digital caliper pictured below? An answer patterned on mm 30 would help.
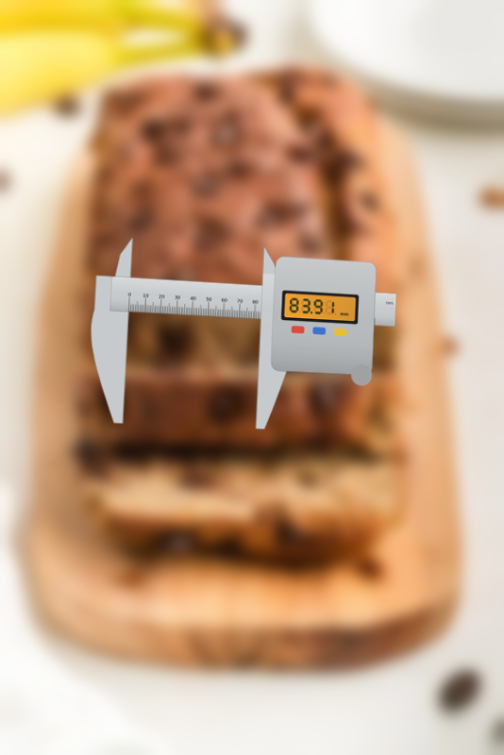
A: mm 83.91
